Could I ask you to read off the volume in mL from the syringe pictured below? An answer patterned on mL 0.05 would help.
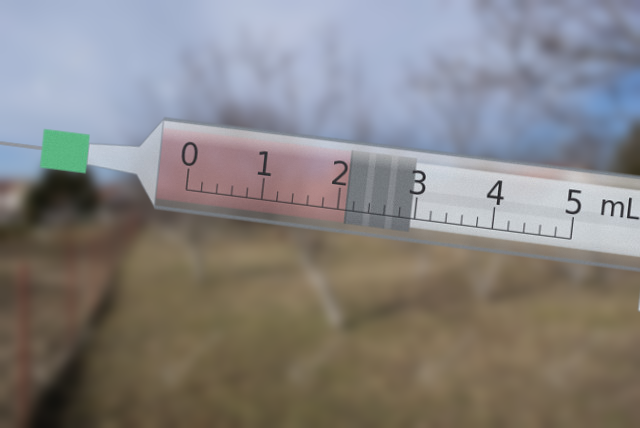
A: mL 2.1
